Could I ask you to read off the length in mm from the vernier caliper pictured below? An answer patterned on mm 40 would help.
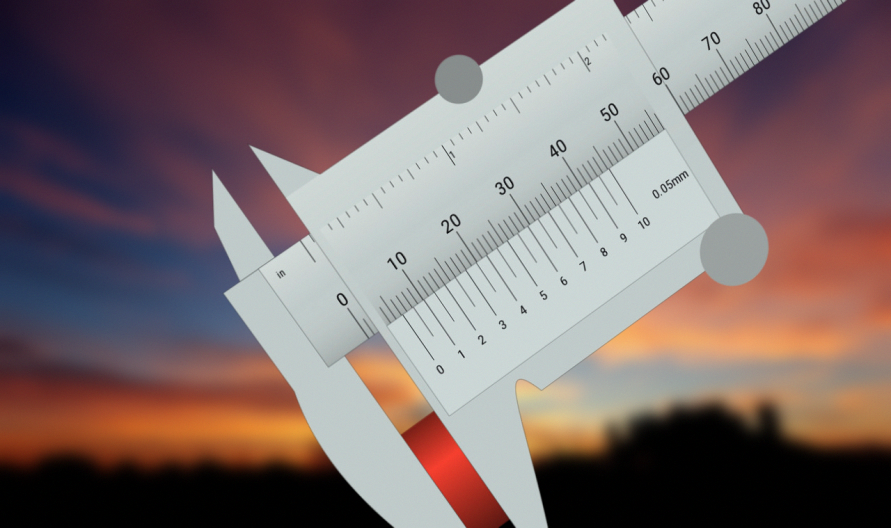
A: mm 6.2
